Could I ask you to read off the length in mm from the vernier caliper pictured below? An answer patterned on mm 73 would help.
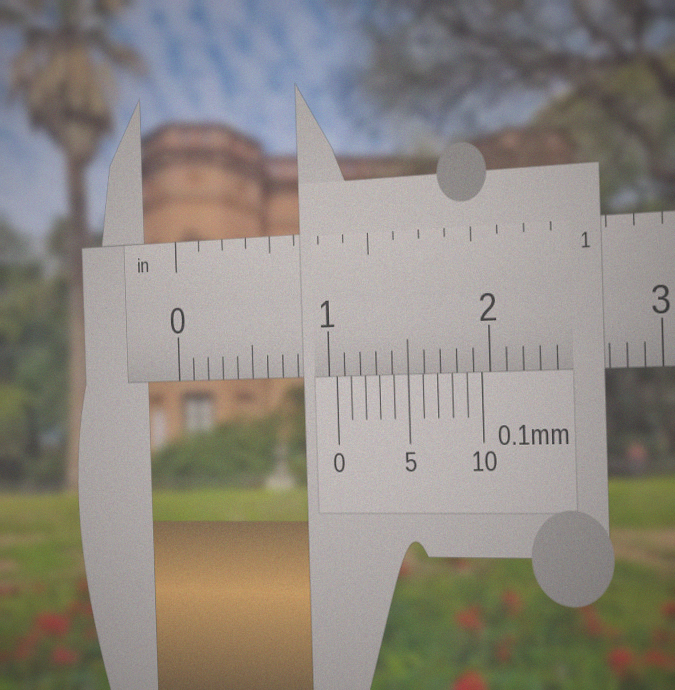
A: mm 10.5
